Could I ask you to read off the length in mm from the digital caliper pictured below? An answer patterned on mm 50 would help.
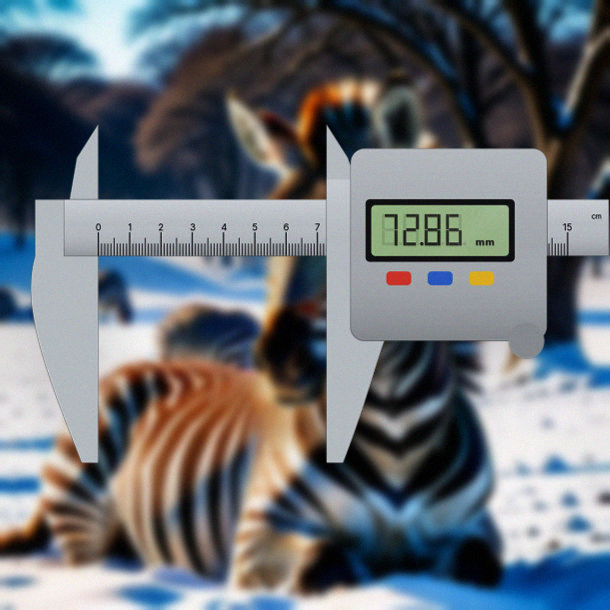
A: mm 72.86
